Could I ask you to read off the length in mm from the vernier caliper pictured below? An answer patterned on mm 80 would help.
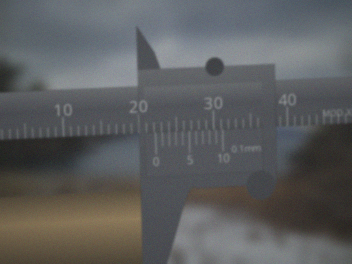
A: mm 22.2
